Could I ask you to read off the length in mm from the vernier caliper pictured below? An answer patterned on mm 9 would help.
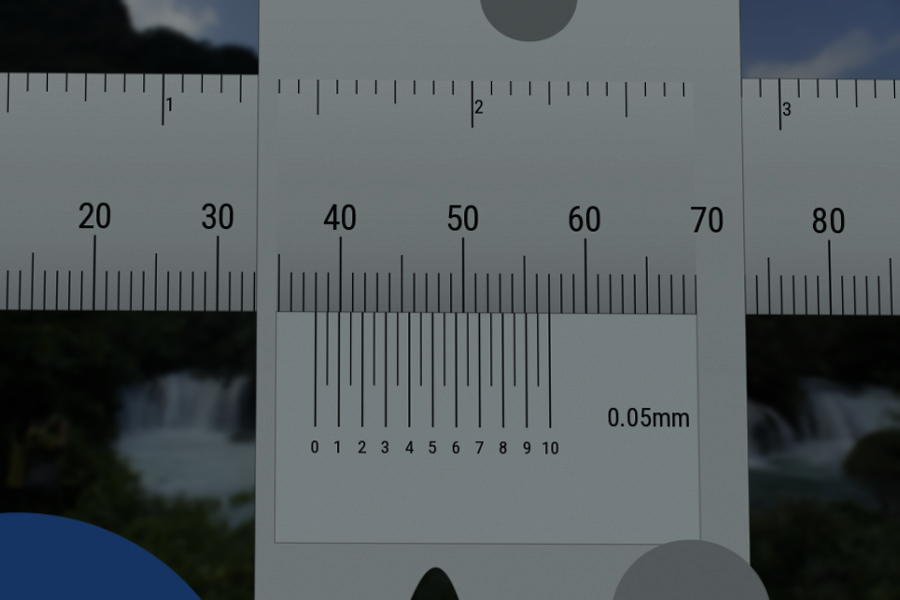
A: mm 38.0
